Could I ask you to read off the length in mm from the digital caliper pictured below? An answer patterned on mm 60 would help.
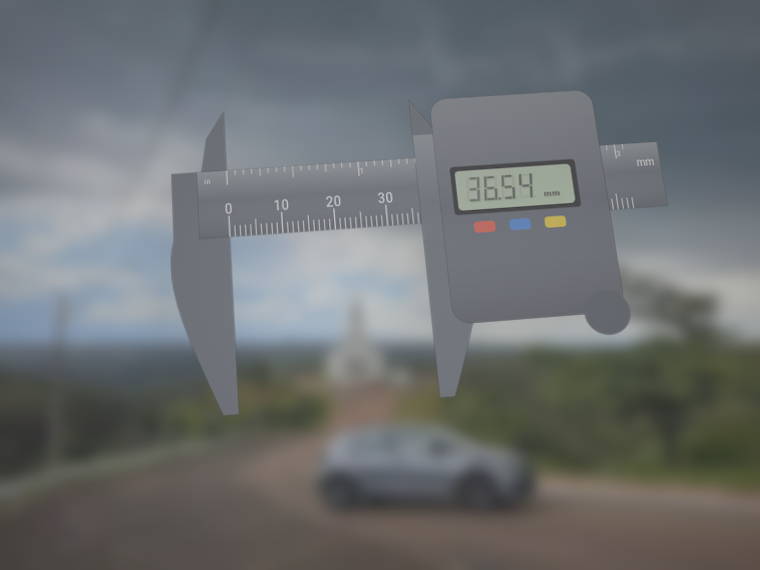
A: mm 36.54
